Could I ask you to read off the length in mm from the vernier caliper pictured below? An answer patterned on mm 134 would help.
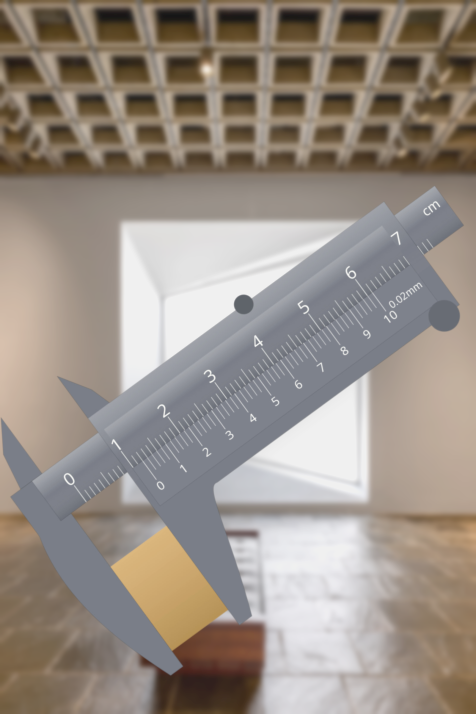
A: mm 12.0
